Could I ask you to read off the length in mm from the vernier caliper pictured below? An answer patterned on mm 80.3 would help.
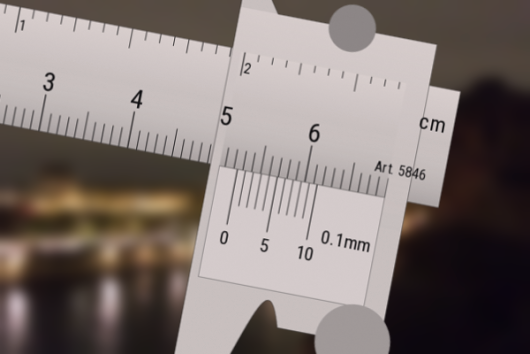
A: mm 52.4
